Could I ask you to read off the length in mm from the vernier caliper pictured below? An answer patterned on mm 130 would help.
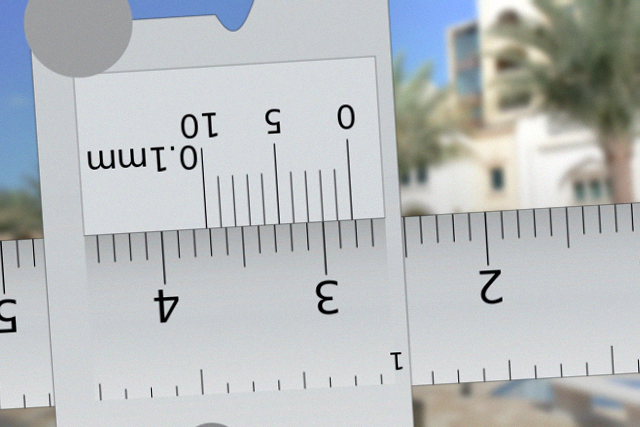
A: mm 28.2
